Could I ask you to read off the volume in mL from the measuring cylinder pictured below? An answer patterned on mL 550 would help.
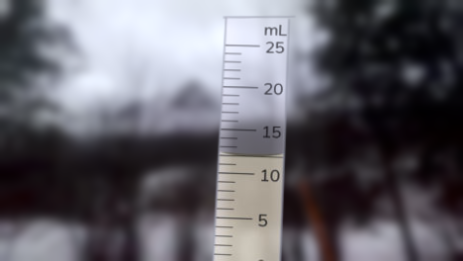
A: mL 12
